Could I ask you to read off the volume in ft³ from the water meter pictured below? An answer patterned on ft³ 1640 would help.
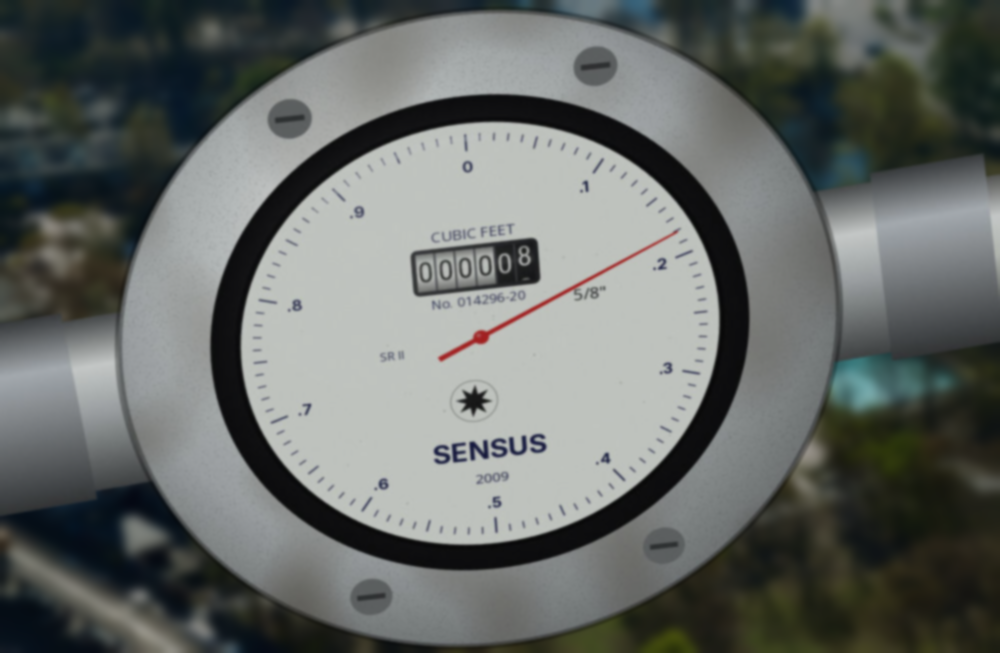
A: ft³ 8.18
